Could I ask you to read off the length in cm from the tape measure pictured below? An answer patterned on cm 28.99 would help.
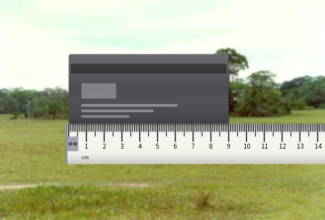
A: cm 9
